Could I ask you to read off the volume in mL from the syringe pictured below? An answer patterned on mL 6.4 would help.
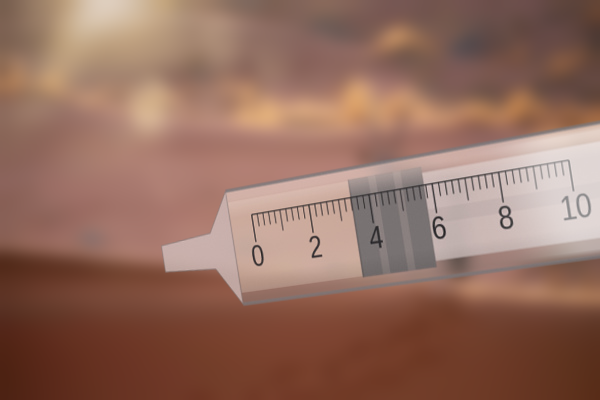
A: mL 3.4
